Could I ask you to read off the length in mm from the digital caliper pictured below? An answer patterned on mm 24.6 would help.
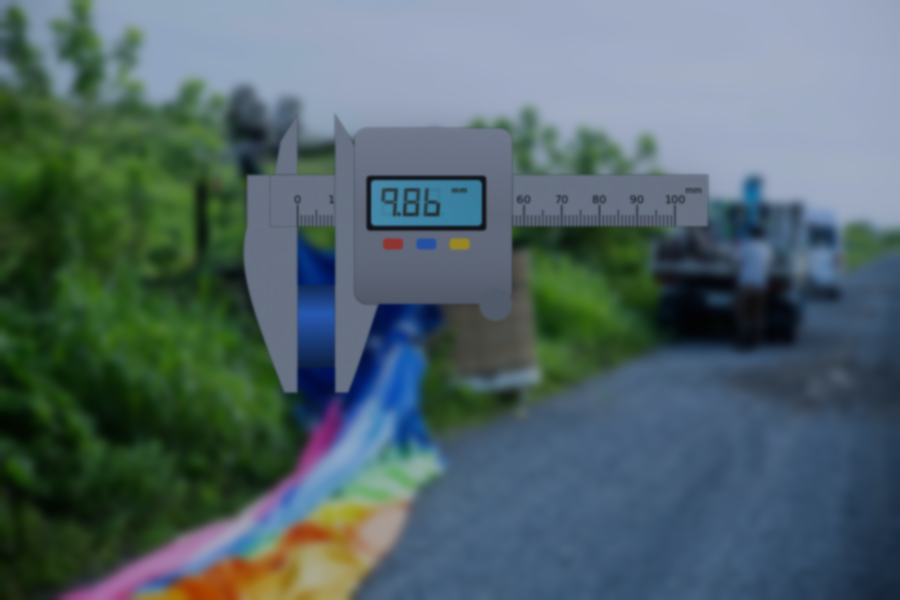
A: mm 9.86
